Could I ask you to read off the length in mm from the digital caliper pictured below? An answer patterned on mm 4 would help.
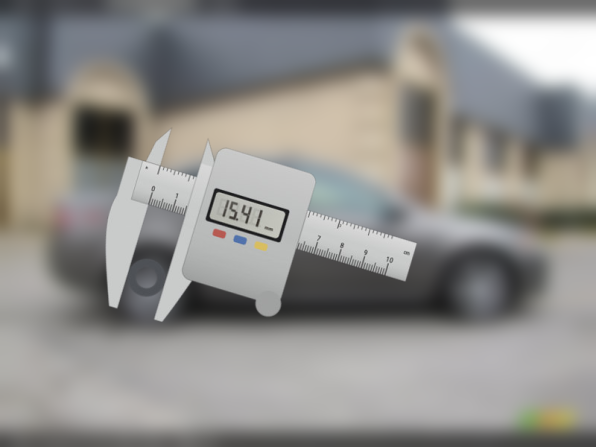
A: mm 15.41
